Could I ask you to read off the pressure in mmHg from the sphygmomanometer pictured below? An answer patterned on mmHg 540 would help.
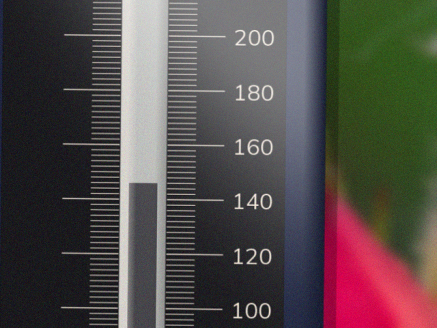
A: mmHg 146
